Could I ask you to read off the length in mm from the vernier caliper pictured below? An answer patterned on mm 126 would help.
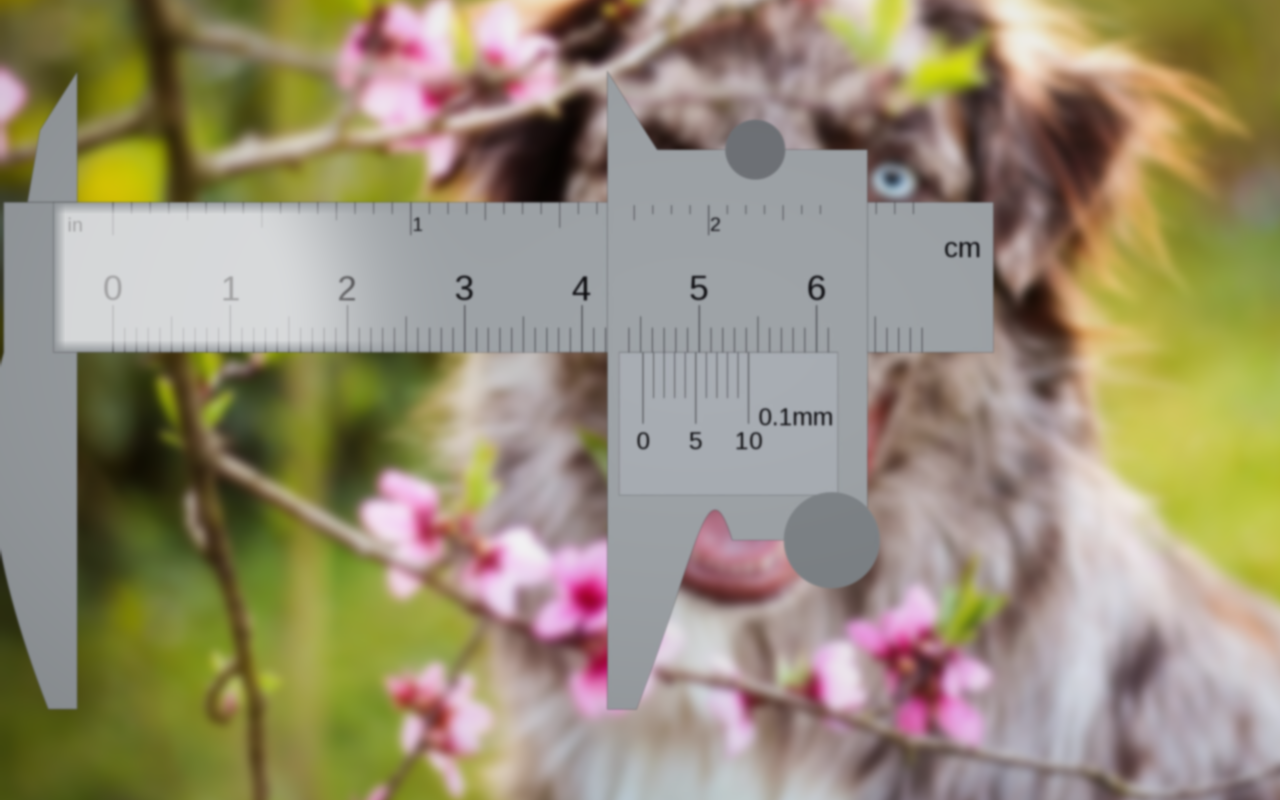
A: mm 45.2
